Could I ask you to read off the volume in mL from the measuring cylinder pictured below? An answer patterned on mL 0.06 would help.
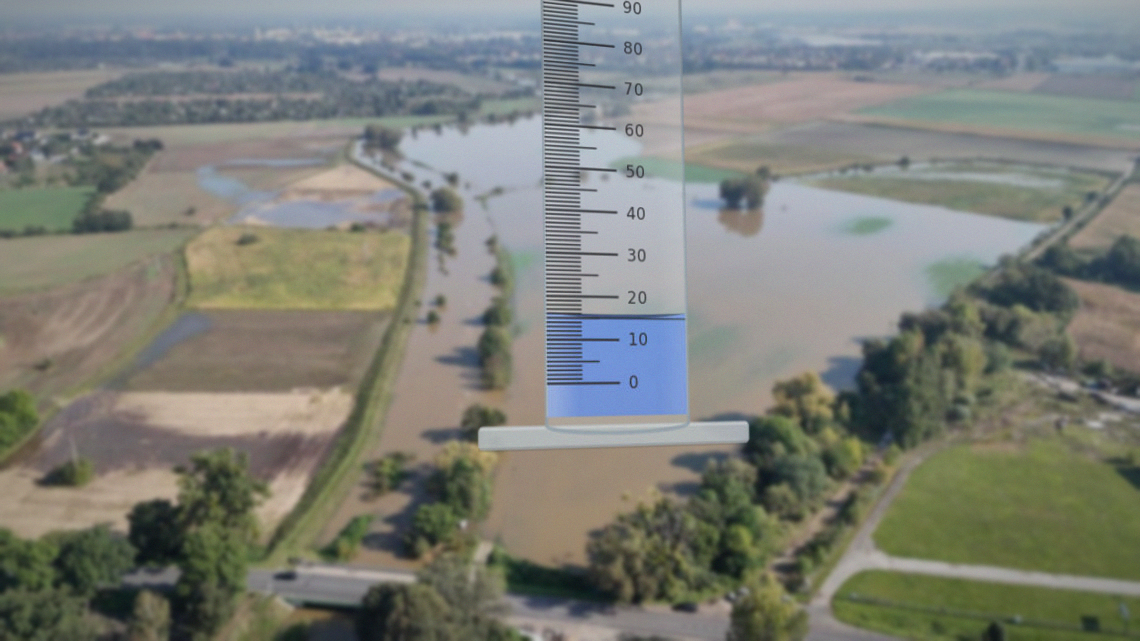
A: mL 15
